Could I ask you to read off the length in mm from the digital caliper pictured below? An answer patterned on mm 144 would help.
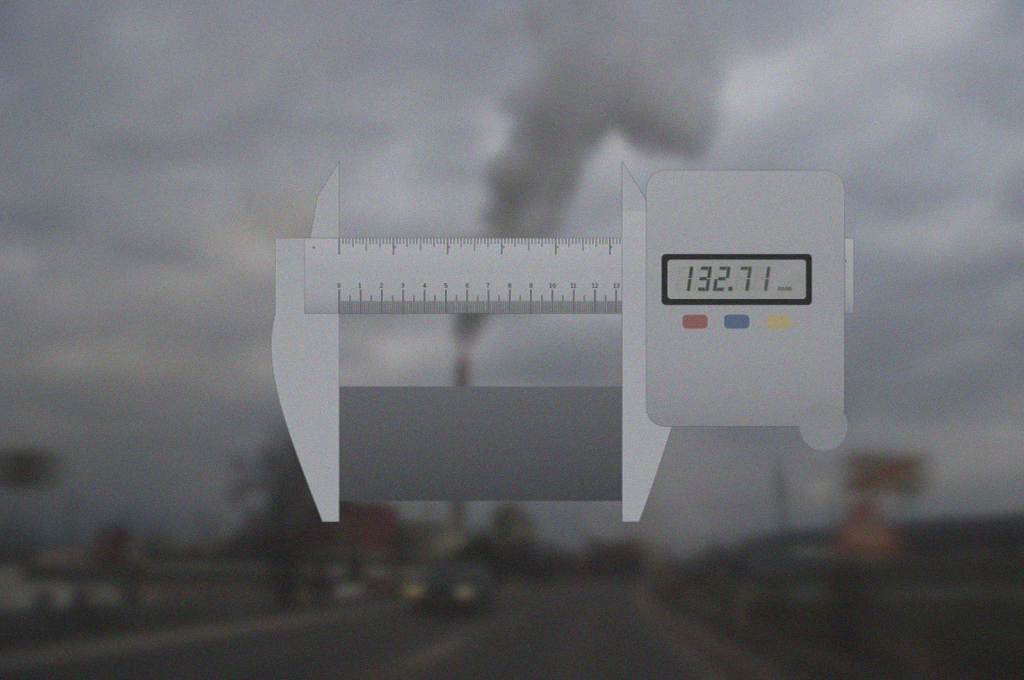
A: mm 132.71
